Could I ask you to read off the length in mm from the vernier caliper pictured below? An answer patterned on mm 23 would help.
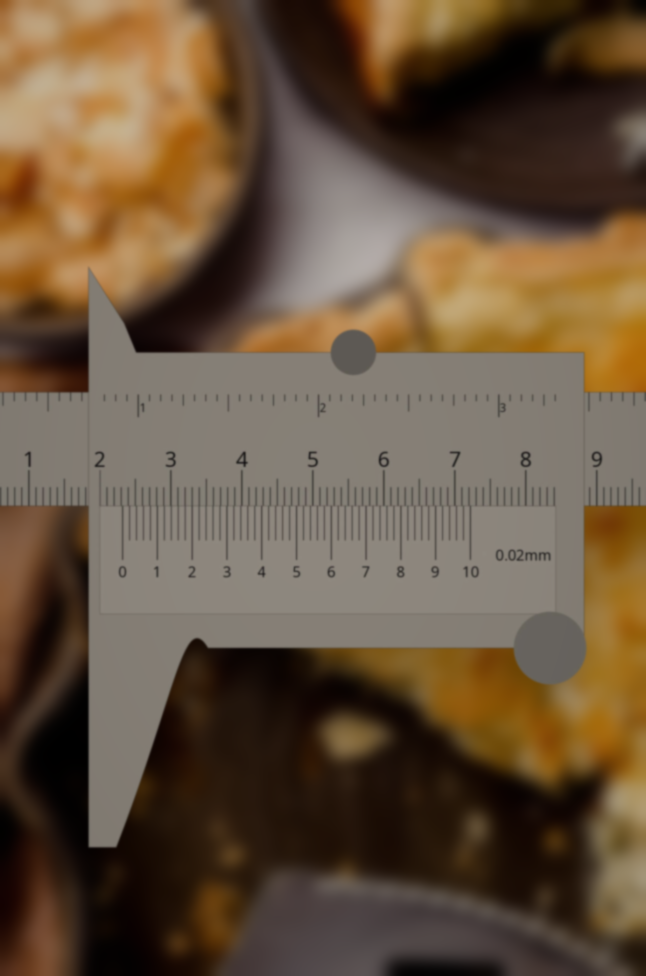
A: mm 23.2
